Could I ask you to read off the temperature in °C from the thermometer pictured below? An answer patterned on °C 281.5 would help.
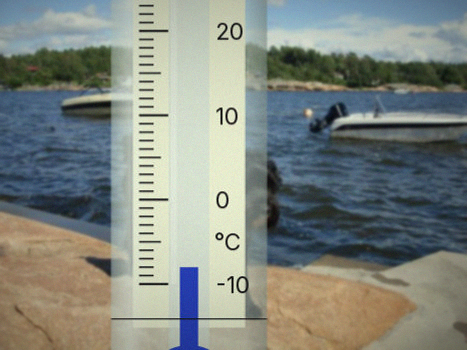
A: °C -8
